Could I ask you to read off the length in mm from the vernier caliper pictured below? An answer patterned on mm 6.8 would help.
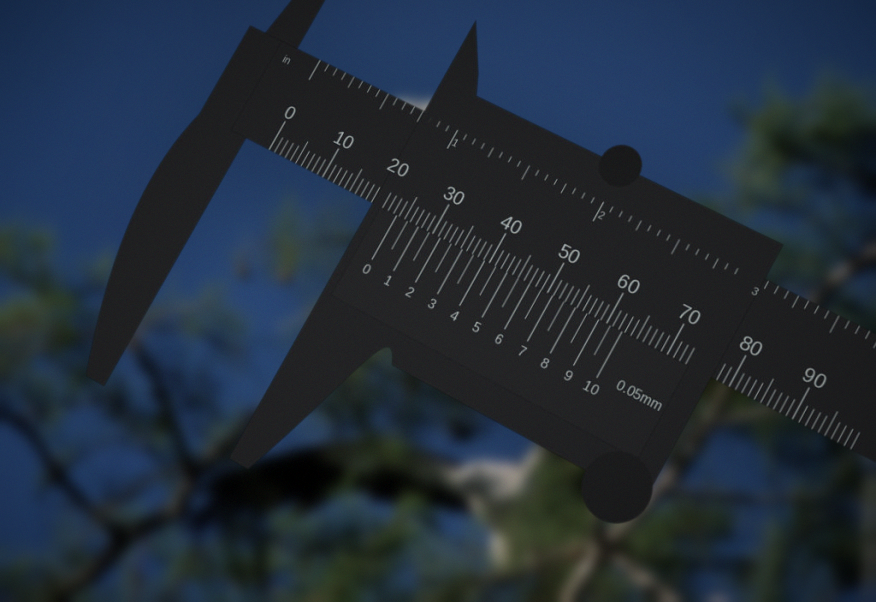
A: mm 23.6
